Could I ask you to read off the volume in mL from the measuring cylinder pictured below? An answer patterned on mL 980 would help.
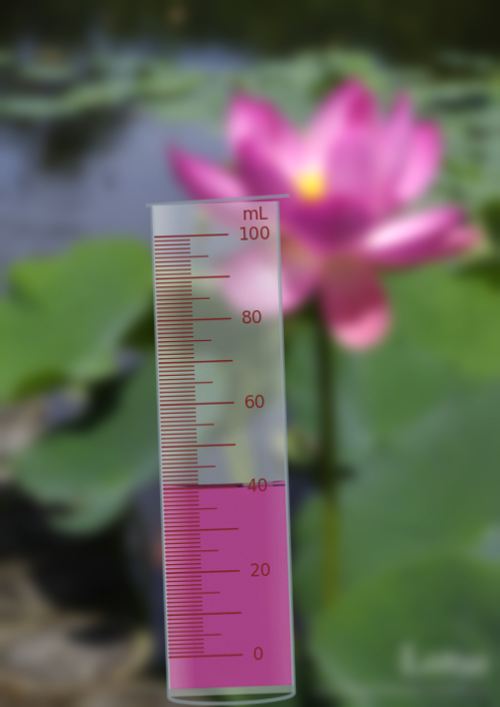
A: mL 40
